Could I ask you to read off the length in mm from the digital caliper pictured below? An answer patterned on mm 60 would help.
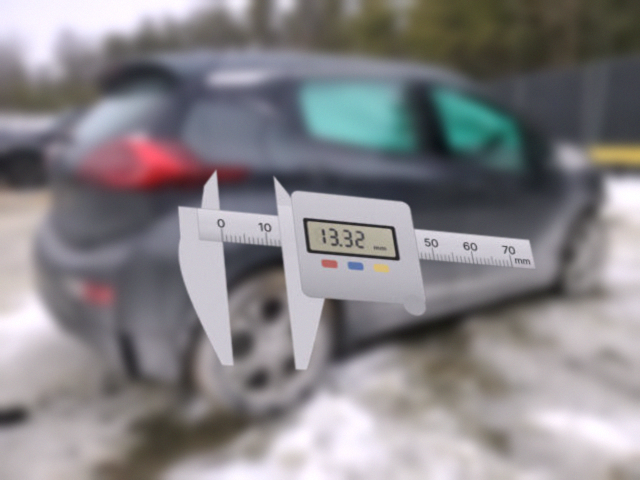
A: mm 13.32
